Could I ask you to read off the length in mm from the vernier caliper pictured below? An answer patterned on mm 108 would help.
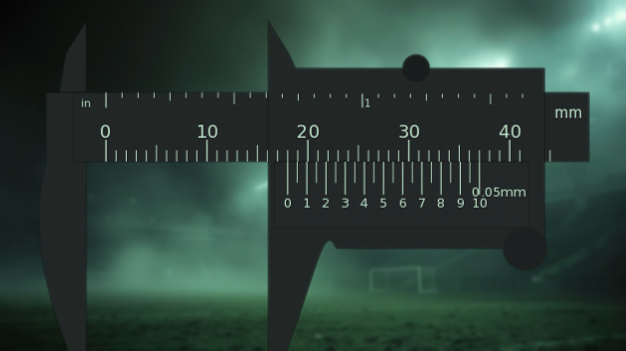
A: mm 18.0
